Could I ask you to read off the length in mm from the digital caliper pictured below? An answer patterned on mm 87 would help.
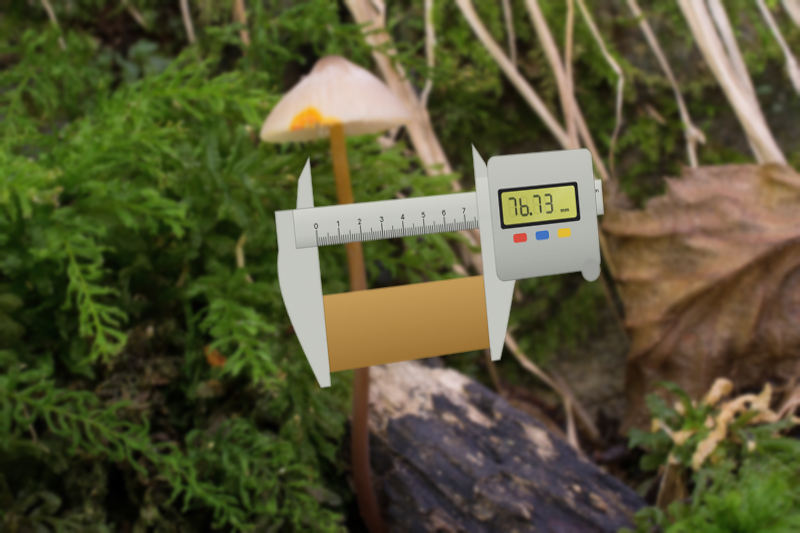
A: mm 76.73
